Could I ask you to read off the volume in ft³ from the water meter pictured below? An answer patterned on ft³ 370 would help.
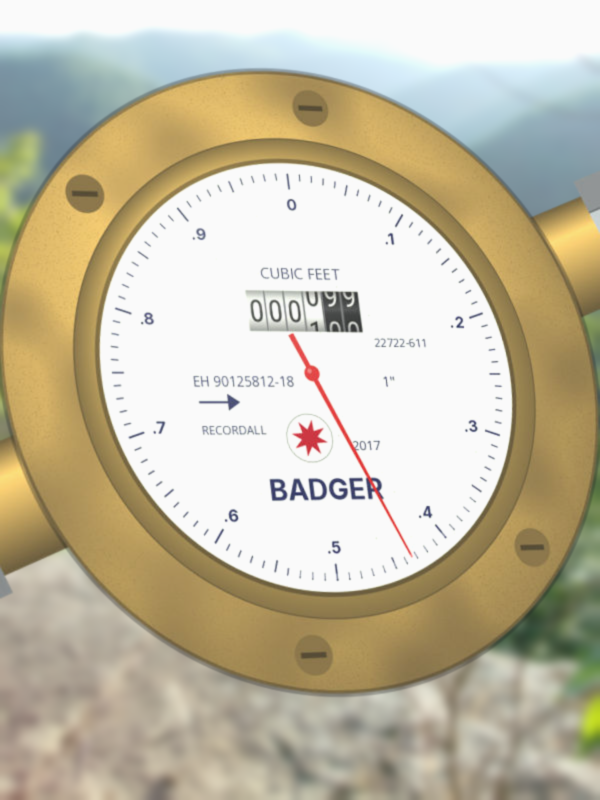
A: ft³ 99.43
